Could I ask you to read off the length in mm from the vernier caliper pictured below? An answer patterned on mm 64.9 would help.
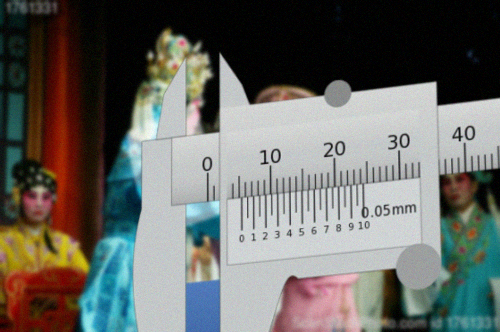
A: mm 5.4
